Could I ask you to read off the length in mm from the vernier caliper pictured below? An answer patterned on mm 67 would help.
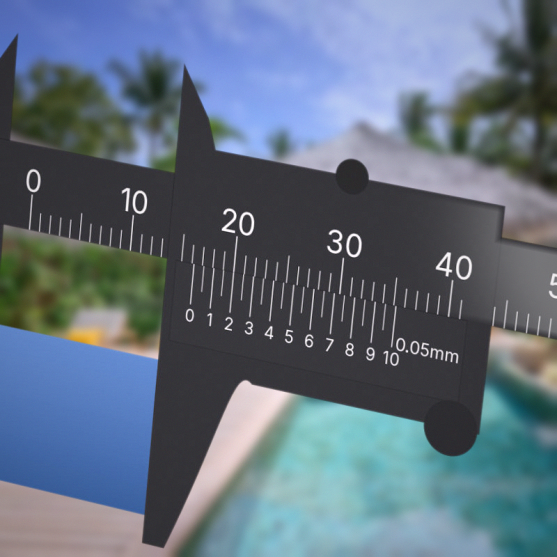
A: mm 16.2
